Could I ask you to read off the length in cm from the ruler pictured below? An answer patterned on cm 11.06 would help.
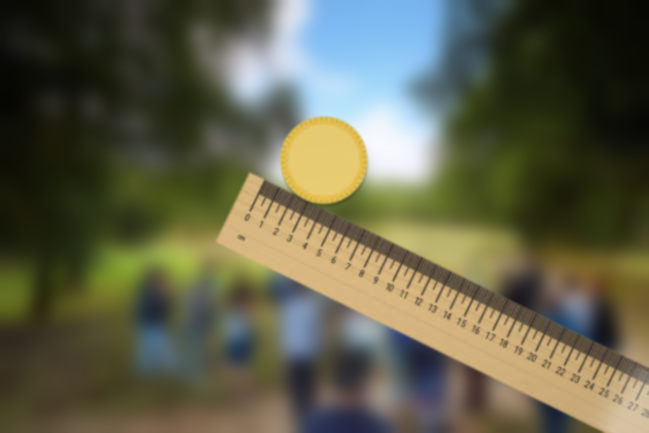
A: cm 5.5
